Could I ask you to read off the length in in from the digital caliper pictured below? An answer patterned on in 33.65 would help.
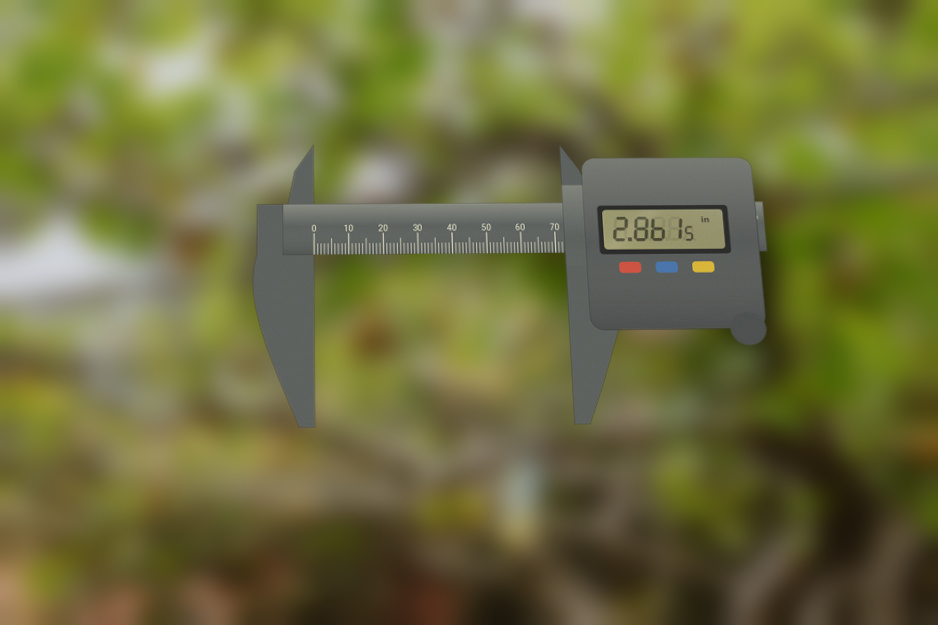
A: in 2.8615
